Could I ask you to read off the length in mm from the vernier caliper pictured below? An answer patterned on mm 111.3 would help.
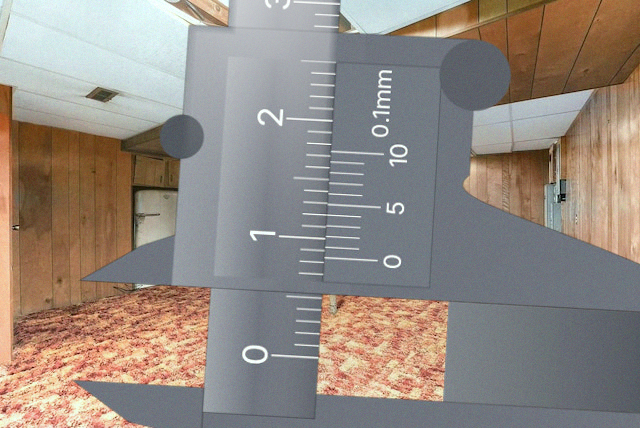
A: mm 8.4
